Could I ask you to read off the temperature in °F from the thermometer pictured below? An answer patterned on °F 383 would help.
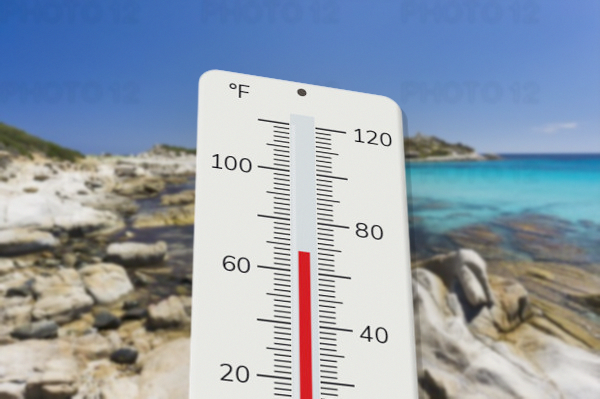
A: °F 68
